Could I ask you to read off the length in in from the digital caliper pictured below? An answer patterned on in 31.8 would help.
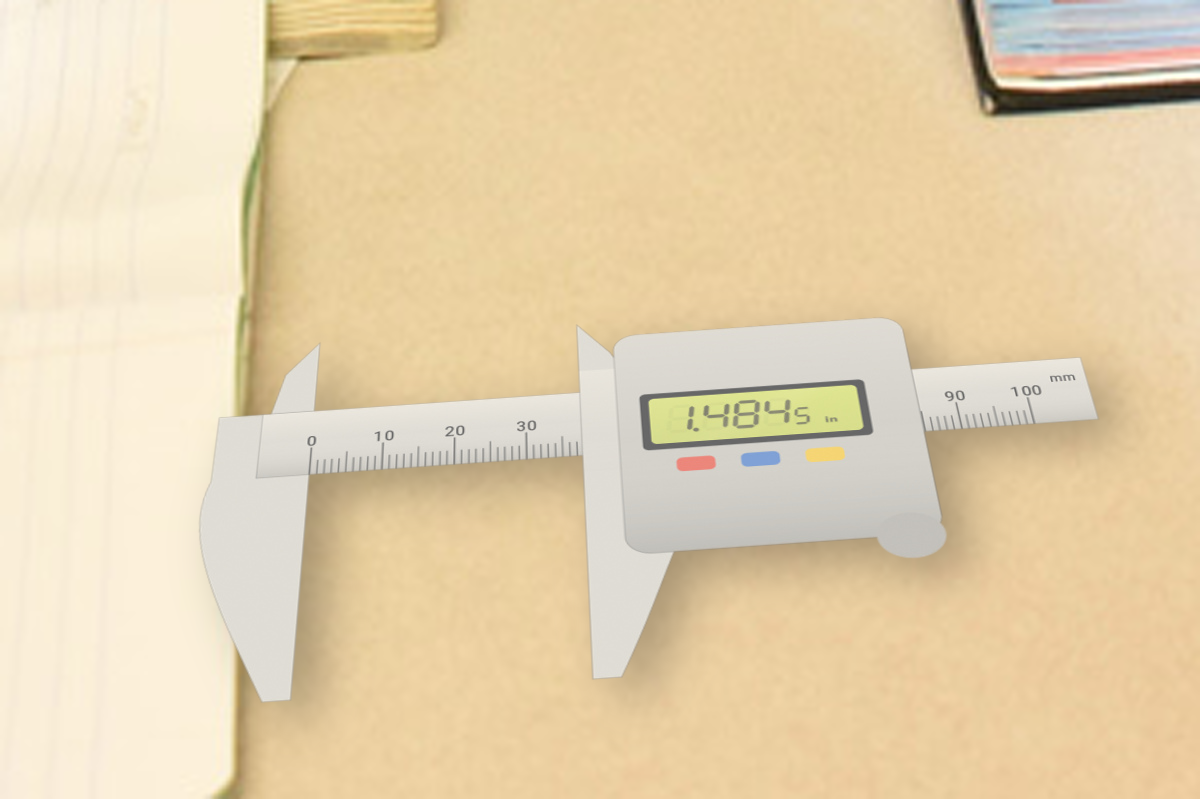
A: in 1.4845
